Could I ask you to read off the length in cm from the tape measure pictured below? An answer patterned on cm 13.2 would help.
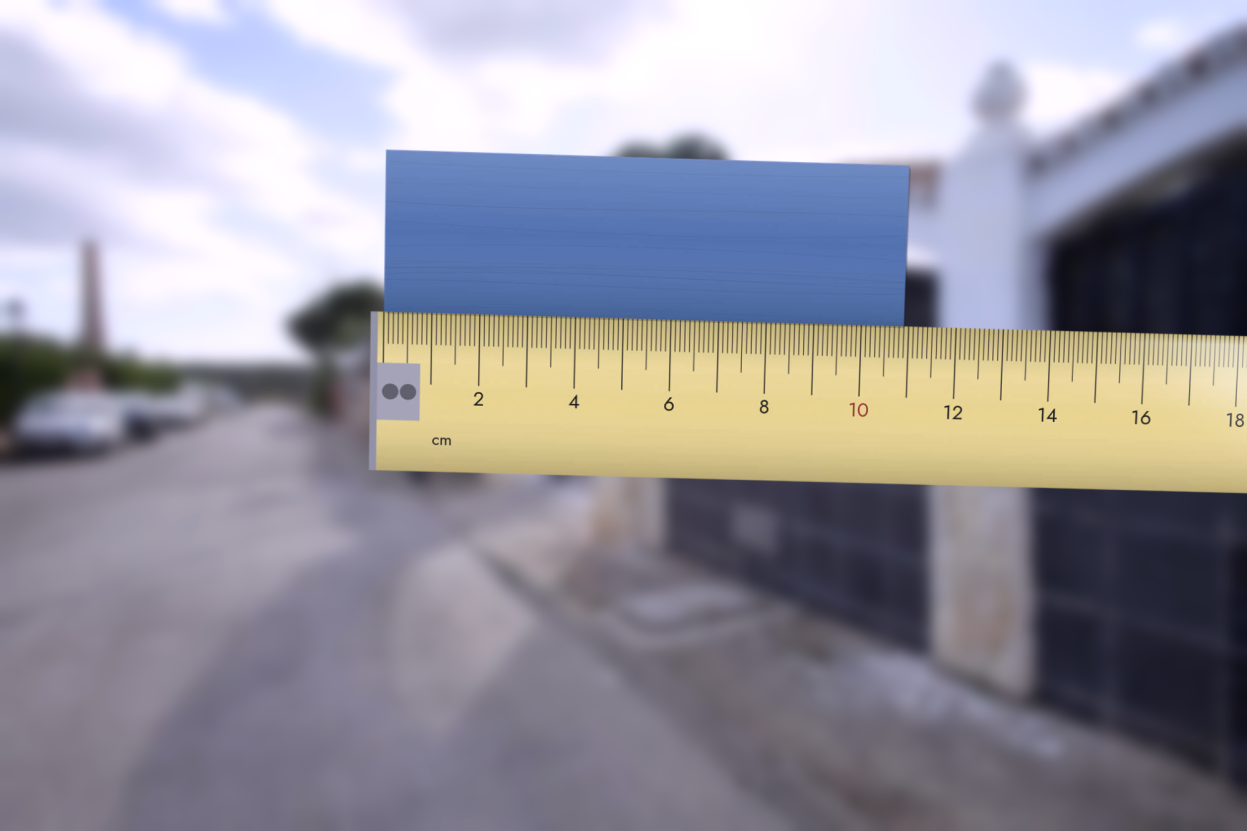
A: cm 10.9
